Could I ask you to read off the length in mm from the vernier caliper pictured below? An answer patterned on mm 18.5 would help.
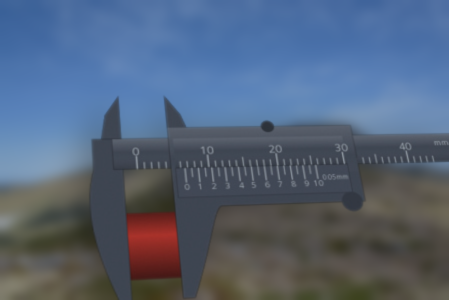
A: mm 6.6
